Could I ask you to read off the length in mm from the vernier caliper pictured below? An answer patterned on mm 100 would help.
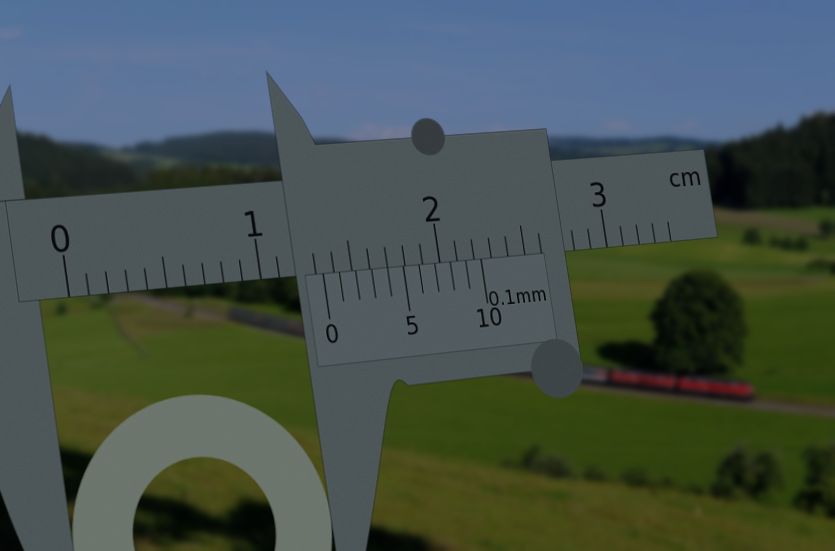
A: mm 13.4
